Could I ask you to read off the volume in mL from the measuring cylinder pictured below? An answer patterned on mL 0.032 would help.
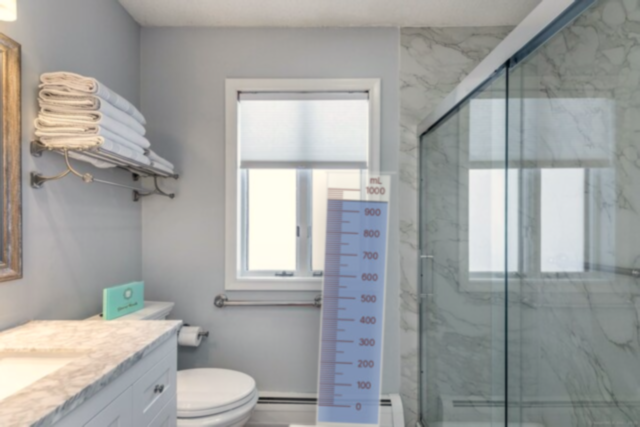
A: mL 950
